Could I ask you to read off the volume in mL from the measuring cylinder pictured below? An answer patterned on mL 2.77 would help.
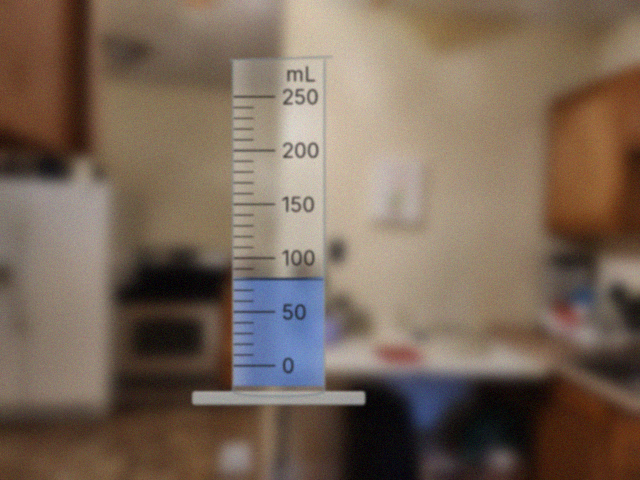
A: mL 80
